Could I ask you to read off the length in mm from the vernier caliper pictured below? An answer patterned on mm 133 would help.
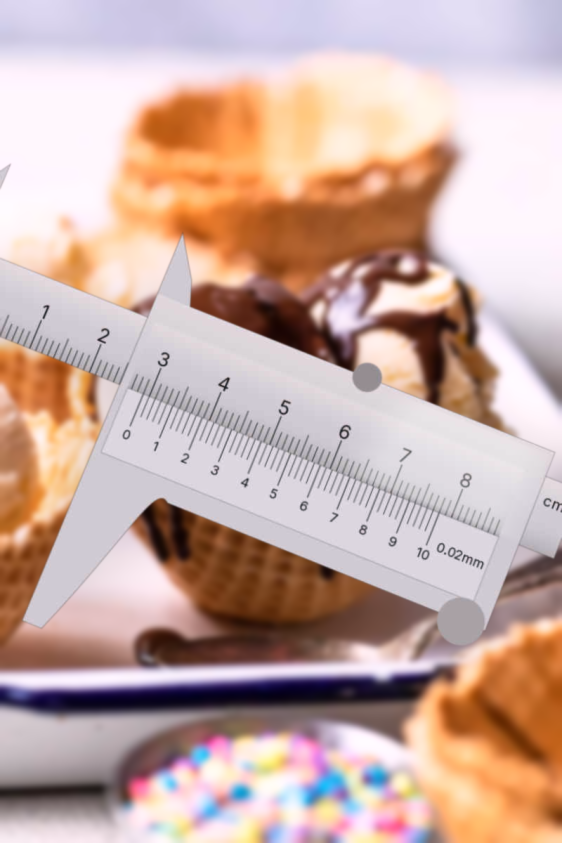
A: mm 29.0
